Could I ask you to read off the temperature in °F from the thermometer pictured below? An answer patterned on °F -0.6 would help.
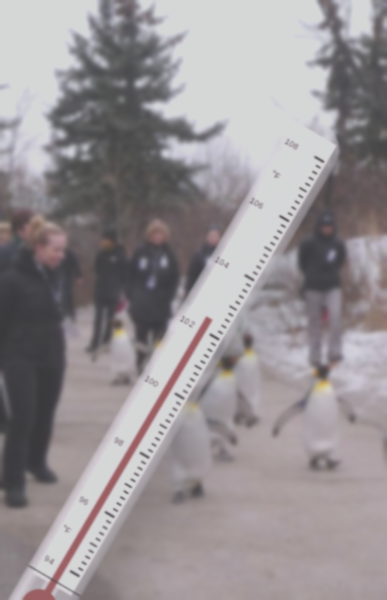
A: °F 102.4
